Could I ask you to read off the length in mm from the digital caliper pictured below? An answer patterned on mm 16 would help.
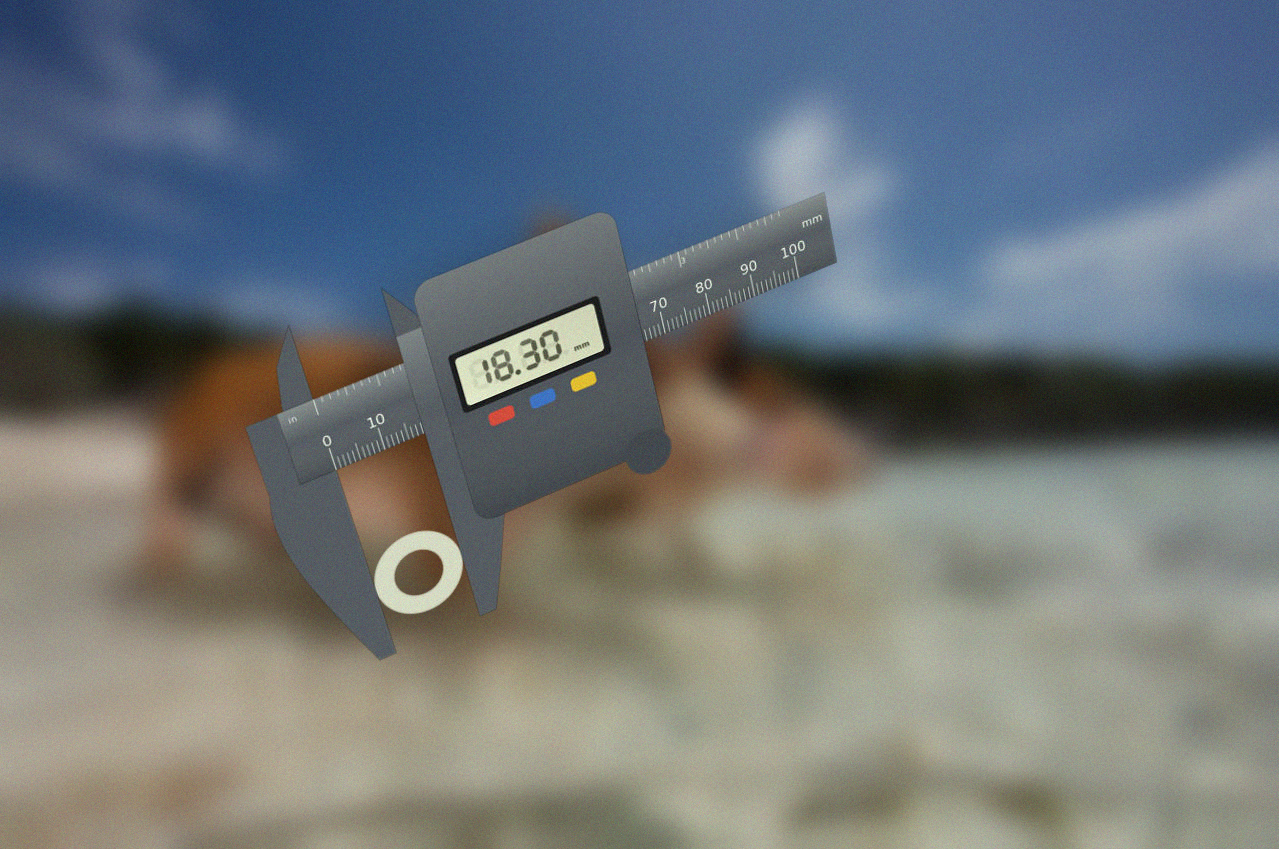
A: mm 18.30
